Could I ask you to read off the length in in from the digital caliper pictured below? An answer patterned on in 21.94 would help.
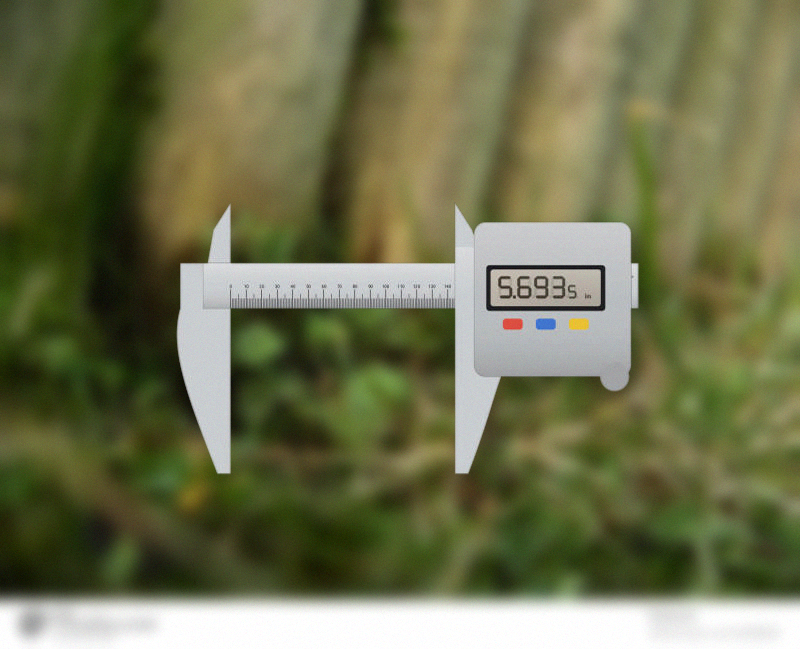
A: in 5.6935
